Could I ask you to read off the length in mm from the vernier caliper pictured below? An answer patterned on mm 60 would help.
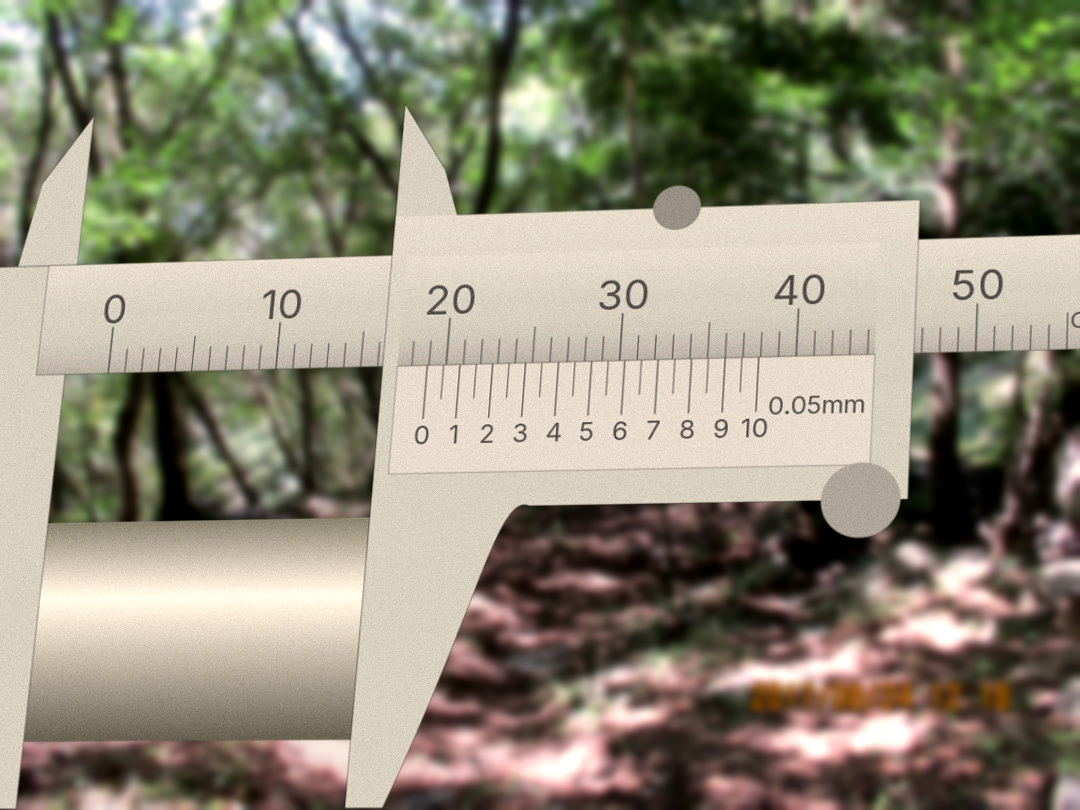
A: mm 18.9
